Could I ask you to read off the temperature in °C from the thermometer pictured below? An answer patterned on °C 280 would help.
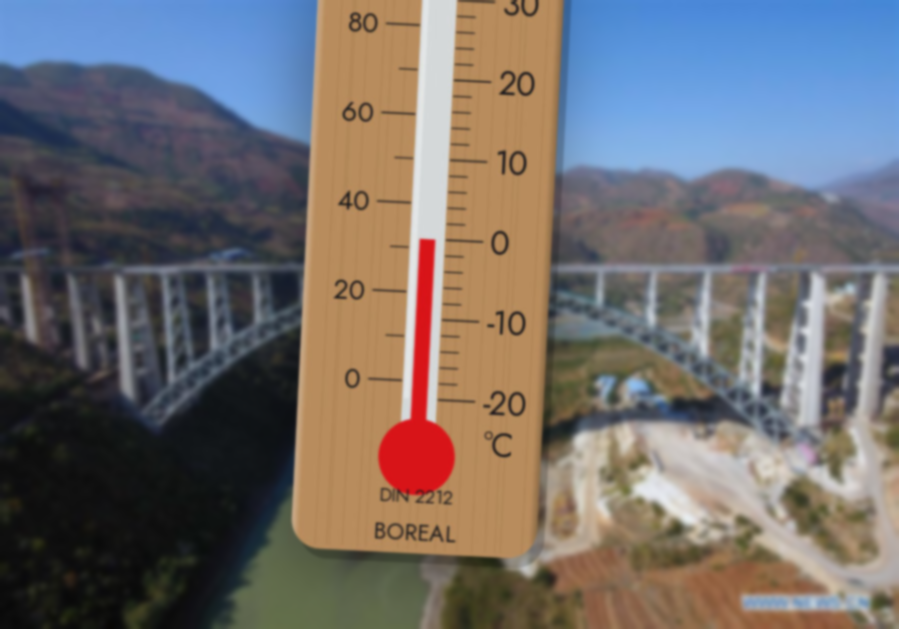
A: °C 0
